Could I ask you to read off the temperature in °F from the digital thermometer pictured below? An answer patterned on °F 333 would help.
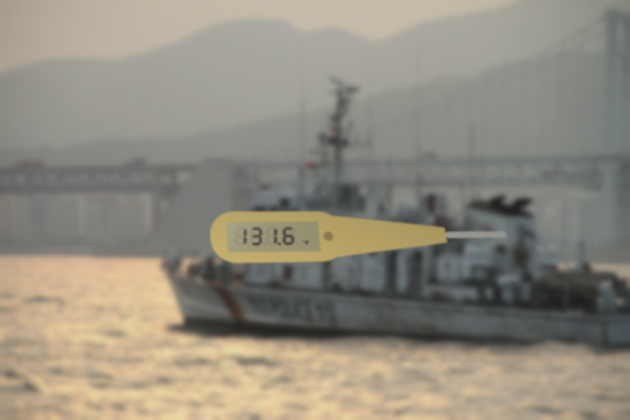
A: °F 131.6
